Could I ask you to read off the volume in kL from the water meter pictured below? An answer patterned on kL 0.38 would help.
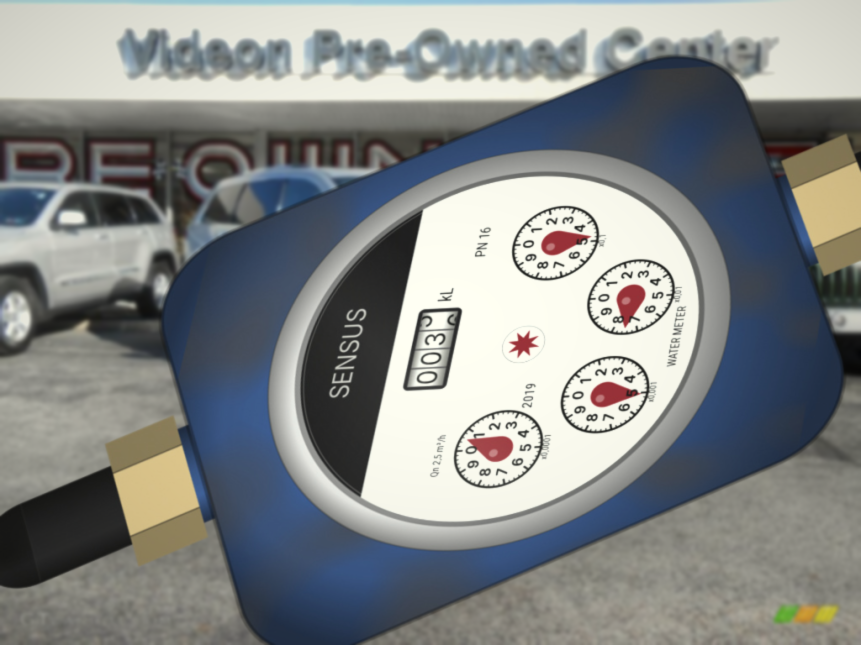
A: kL 35.4750
